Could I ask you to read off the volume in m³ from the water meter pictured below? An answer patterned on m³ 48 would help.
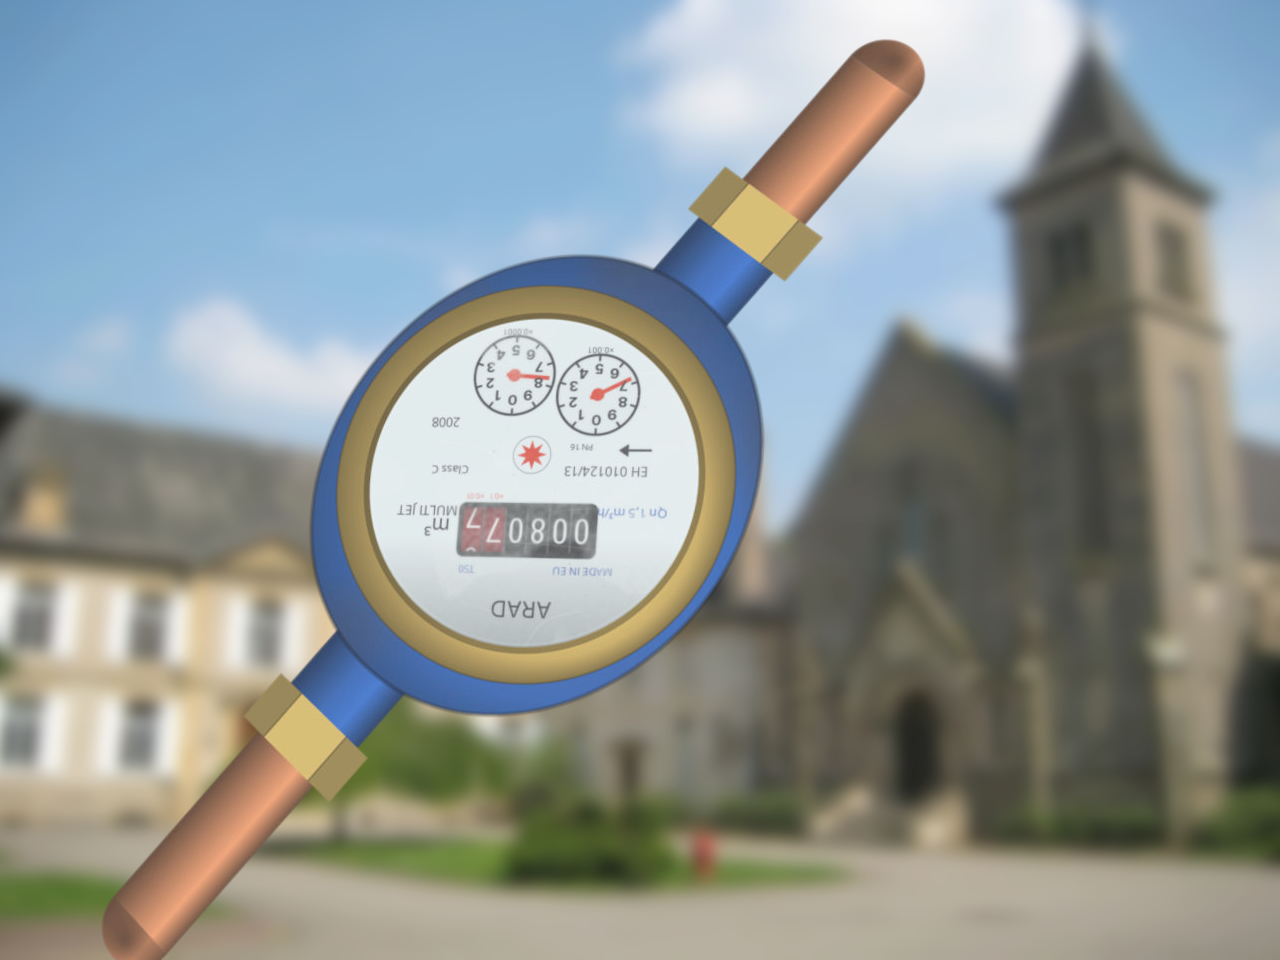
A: m³ 80.7667
